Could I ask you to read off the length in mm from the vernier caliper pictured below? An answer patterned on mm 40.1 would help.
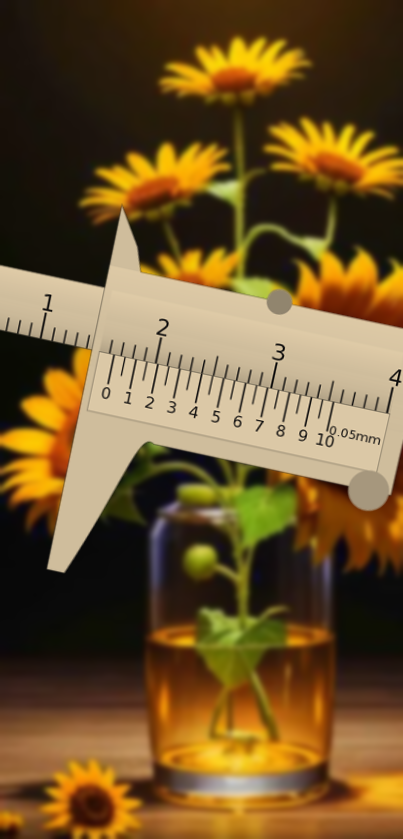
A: mm 16.4
